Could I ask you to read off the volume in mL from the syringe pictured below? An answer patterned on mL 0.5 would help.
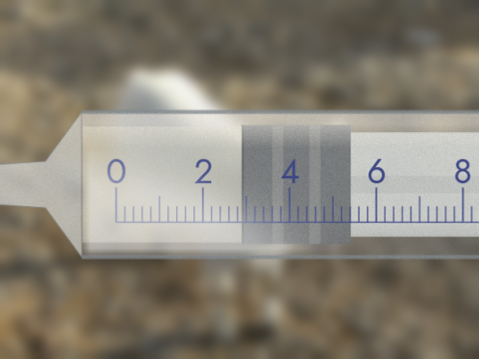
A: mL 2.9
